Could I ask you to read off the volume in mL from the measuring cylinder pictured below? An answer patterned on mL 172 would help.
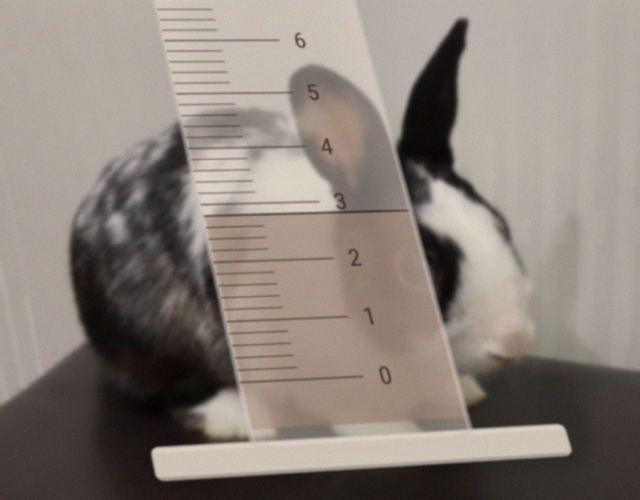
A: mL 2.8
